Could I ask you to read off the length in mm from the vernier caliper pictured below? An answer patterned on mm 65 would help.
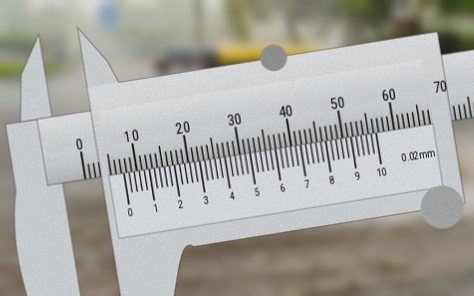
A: mm 7.5
